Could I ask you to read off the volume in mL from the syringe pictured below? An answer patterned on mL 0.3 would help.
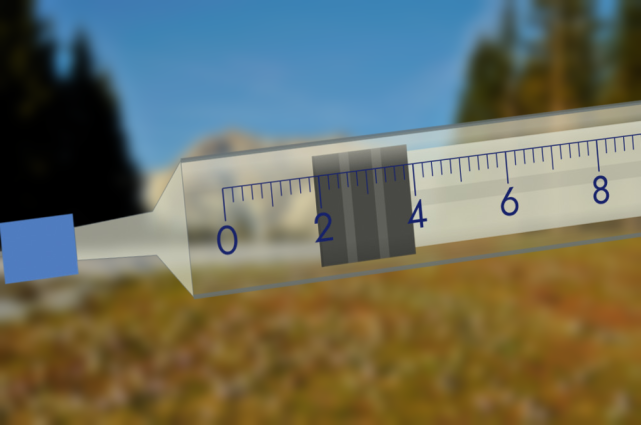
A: mL 1.9
